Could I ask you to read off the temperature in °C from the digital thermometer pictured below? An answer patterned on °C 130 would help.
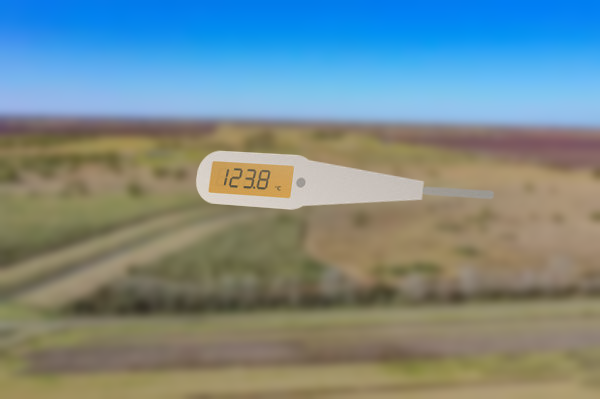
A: °C 123.8
